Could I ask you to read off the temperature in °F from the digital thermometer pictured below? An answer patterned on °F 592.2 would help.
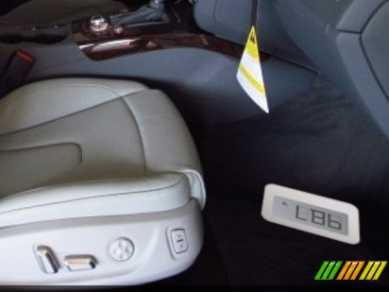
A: °F 98.7
